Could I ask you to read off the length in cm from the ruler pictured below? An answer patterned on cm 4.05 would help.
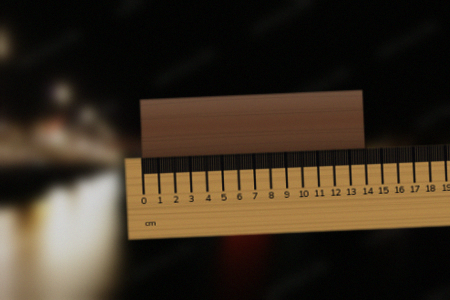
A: cm 14
